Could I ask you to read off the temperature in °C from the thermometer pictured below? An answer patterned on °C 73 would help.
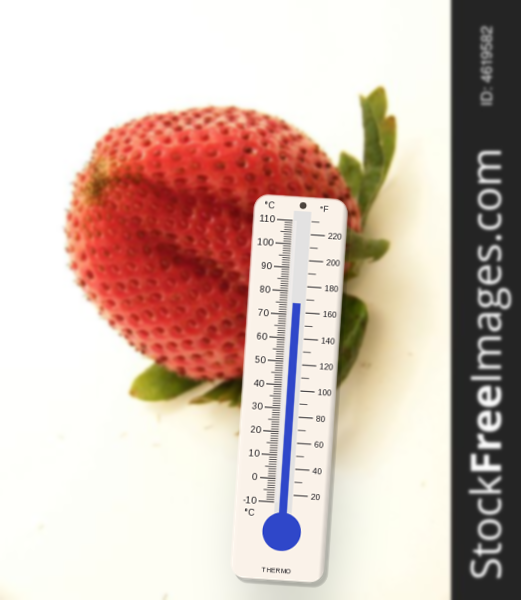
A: °C 75
